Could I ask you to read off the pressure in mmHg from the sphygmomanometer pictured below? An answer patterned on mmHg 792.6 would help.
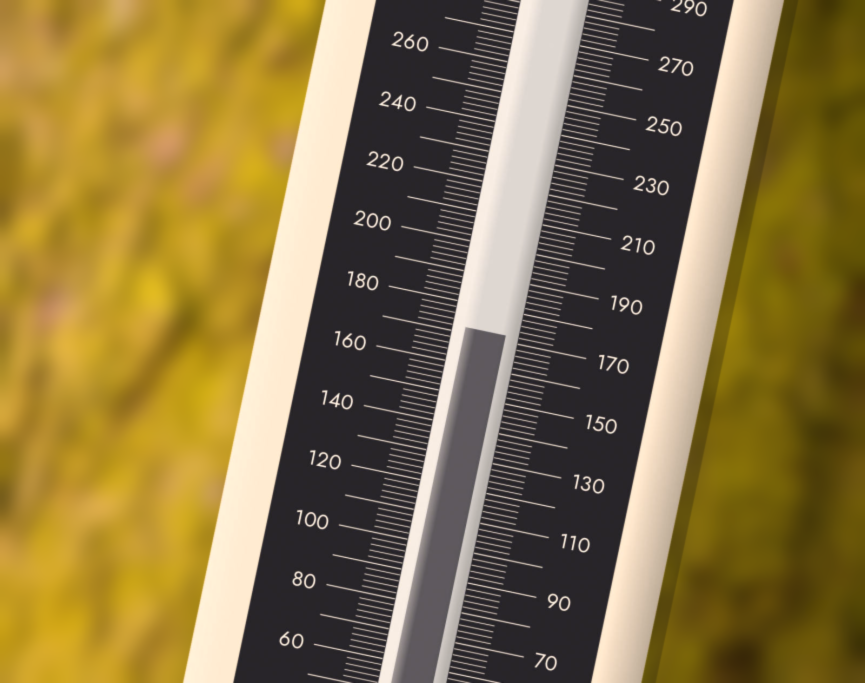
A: mmHg 172
